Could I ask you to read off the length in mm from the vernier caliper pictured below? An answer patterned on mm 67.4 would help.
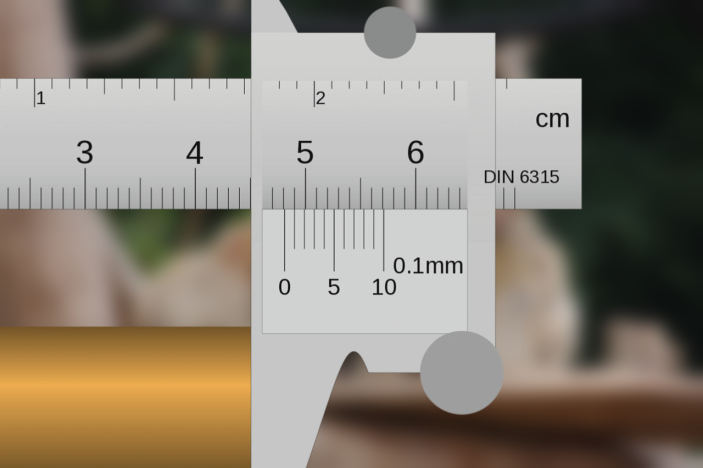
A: mm 48.1
